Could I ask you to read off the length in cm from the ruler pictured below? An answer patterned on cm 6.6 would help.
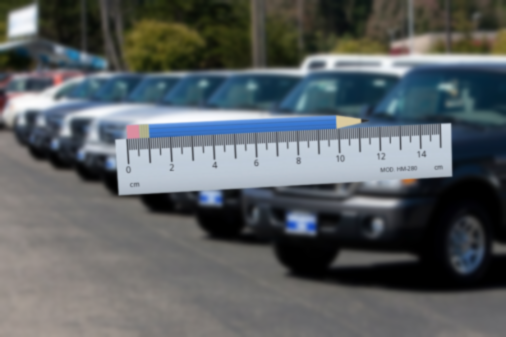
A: cm 11.5
